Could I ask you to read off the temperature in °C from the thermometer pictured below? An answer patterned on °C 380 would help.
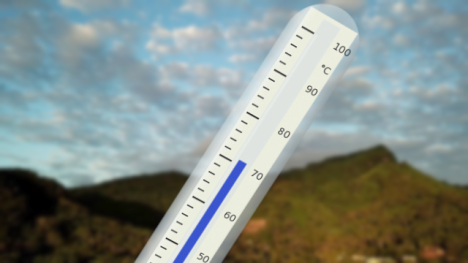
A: °C 71
